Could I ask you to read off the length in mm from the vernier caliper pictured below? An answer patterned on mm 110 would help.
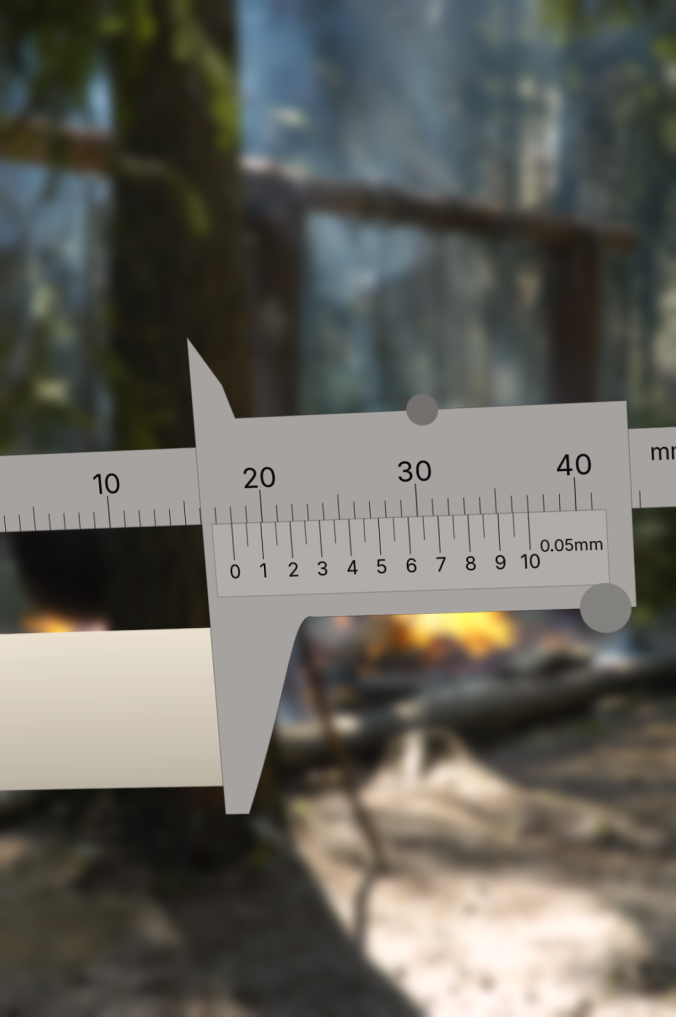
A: mm 18.0
